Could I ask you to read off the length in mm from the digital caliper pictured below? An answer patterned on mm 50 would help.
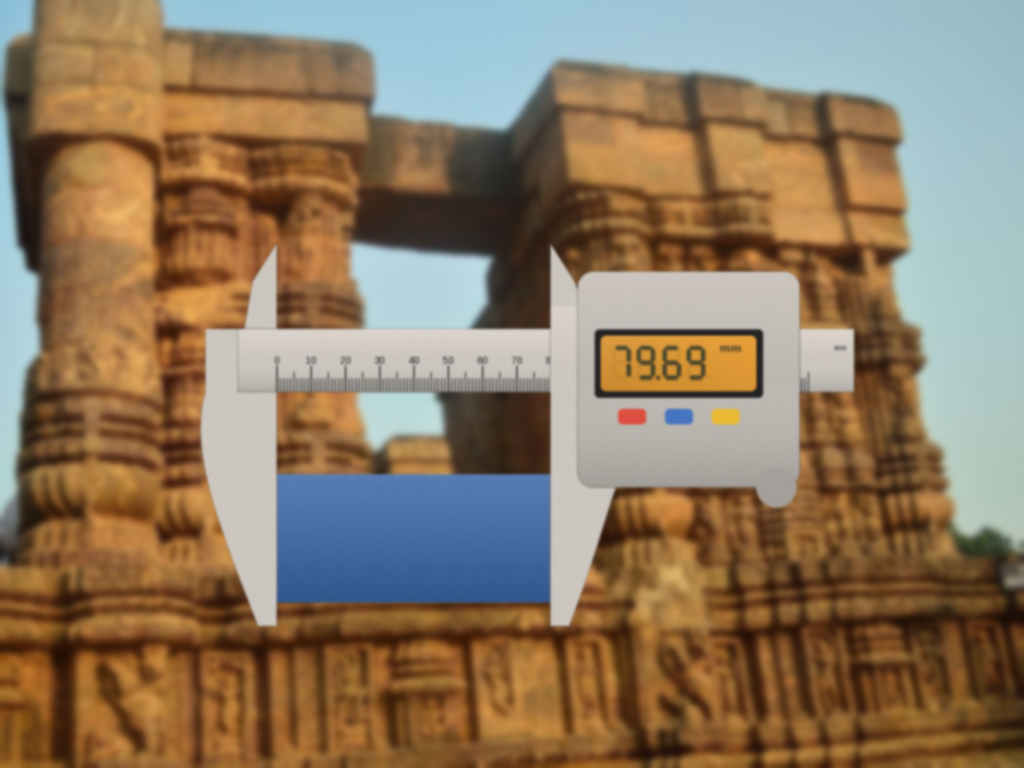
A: mm 79.69
